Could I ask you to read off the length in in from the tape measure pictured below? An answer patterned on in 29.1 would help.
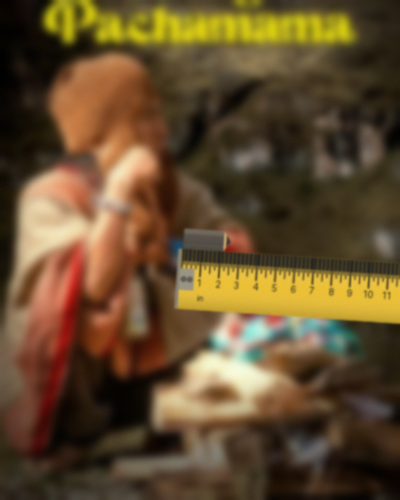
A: in 2.5
